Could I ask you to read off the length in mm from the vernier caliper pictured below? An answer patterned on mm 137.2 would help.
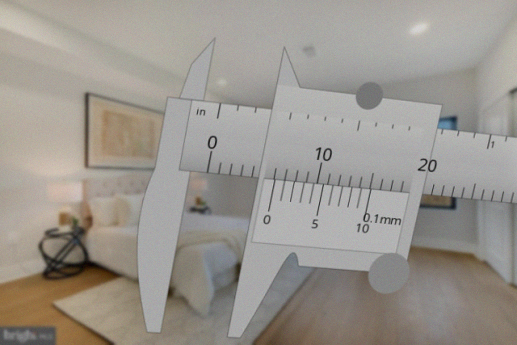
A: mm 6.1
